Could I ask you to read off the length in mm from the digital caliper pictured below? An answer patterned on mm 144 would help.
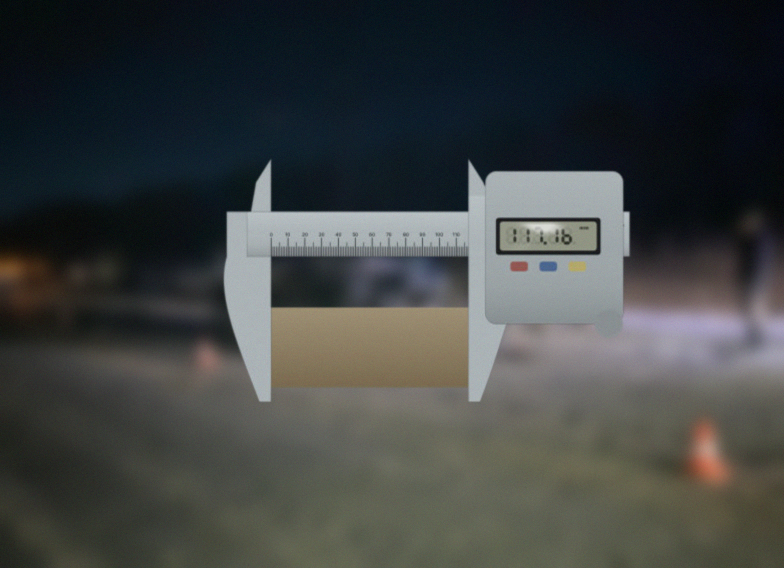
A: mm 117.16
